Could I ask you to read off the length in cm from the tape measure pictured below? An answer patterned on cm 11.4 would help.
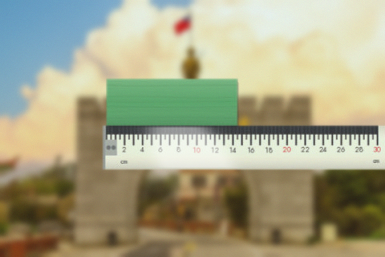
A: cm 14.5
